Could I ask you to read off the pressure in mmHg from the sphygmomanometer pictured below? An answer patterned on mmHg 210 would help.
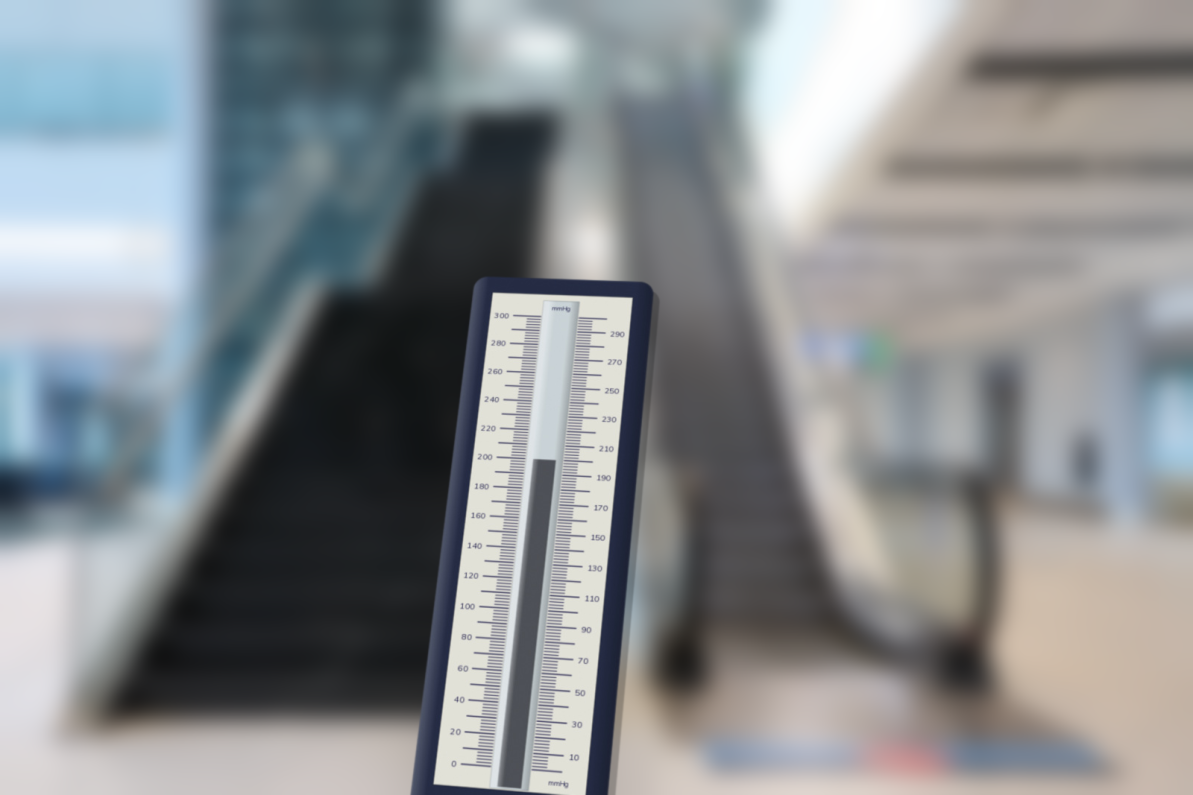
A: mmHg 200
